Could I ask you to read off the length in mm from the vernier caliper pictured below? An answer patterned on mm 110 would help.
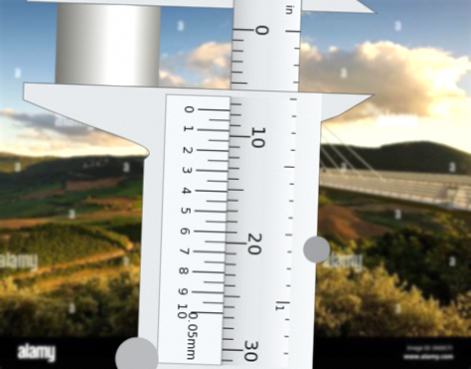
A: mm 7.6
